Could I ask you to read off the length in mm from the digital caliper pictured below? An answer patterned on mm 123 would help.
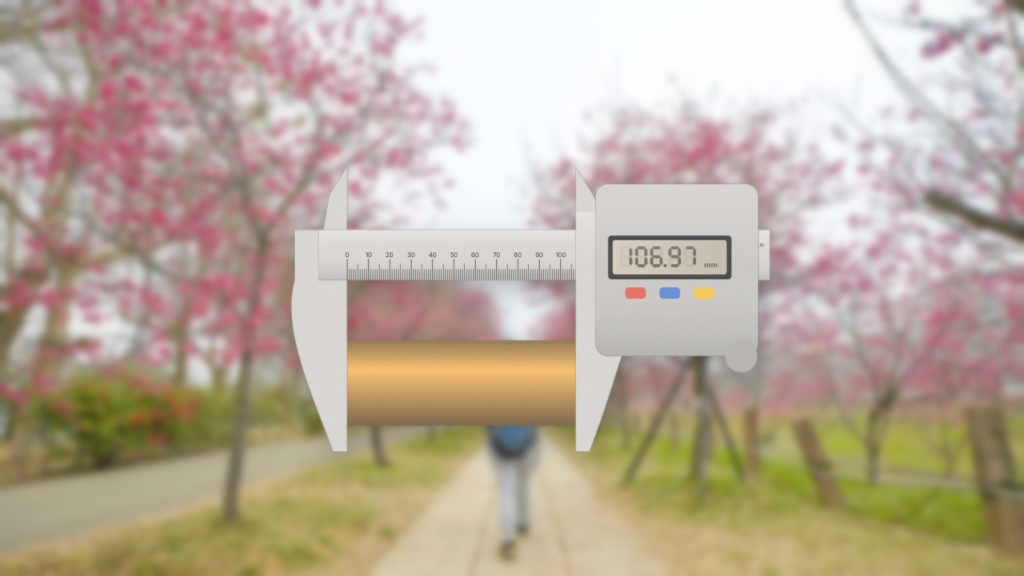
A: mm 106.97
